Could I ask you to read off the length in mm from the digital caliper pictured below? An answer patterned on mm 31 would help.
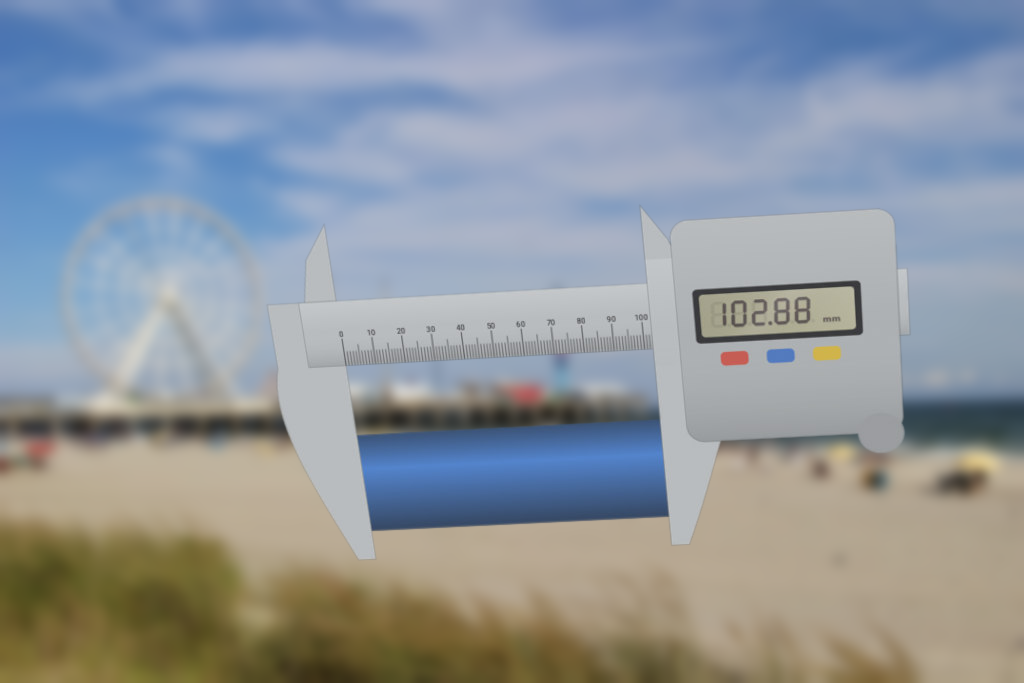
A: mm 102.88
